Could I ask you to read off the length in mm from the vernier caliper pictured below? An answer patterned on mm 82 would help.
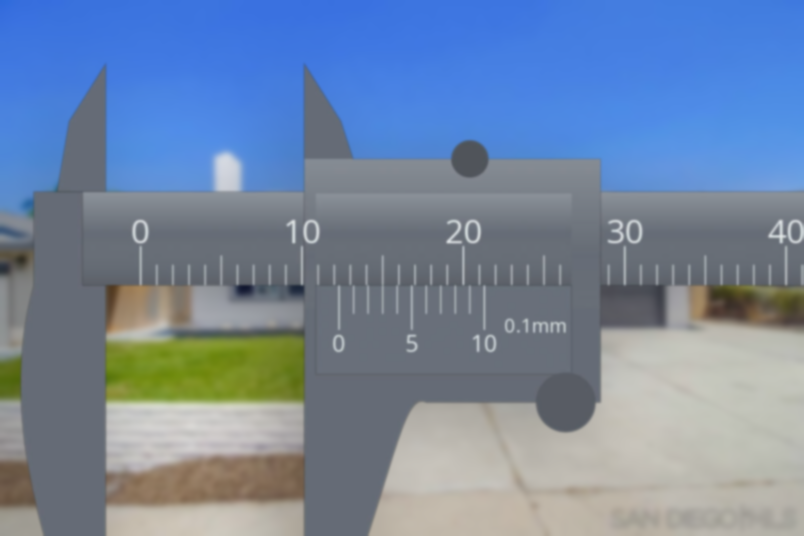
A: mm 12.3
